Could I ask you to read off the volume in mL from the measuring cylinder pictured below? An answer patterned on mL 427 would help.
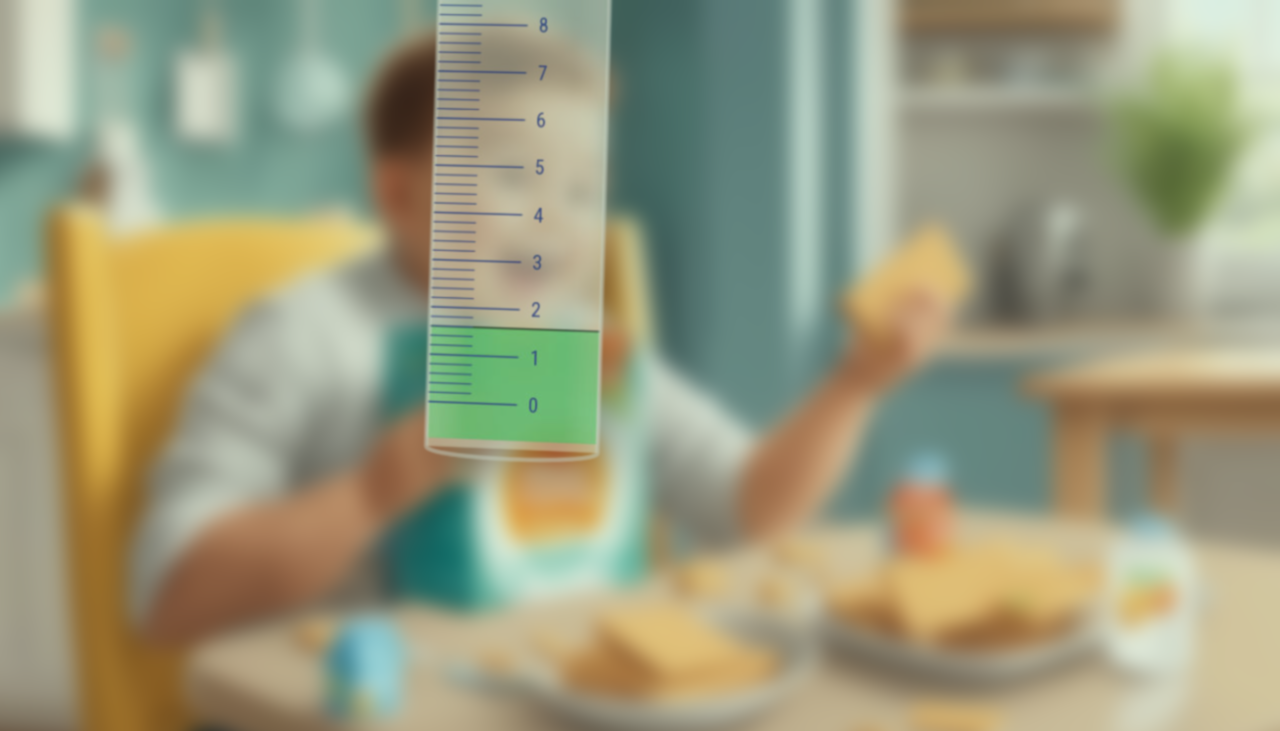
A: mL 1.6
